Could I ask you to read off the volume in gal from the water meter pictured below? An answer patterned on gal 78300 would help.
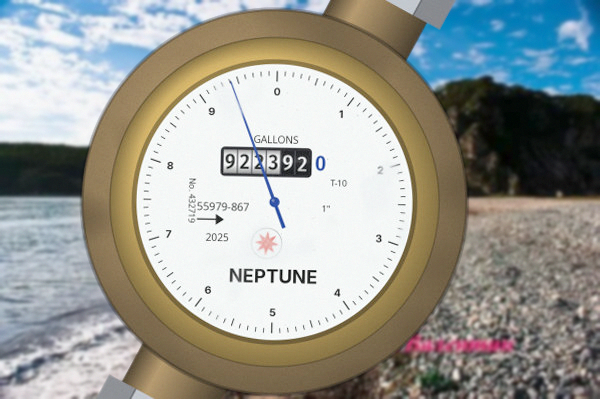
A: gal 9223919.4
